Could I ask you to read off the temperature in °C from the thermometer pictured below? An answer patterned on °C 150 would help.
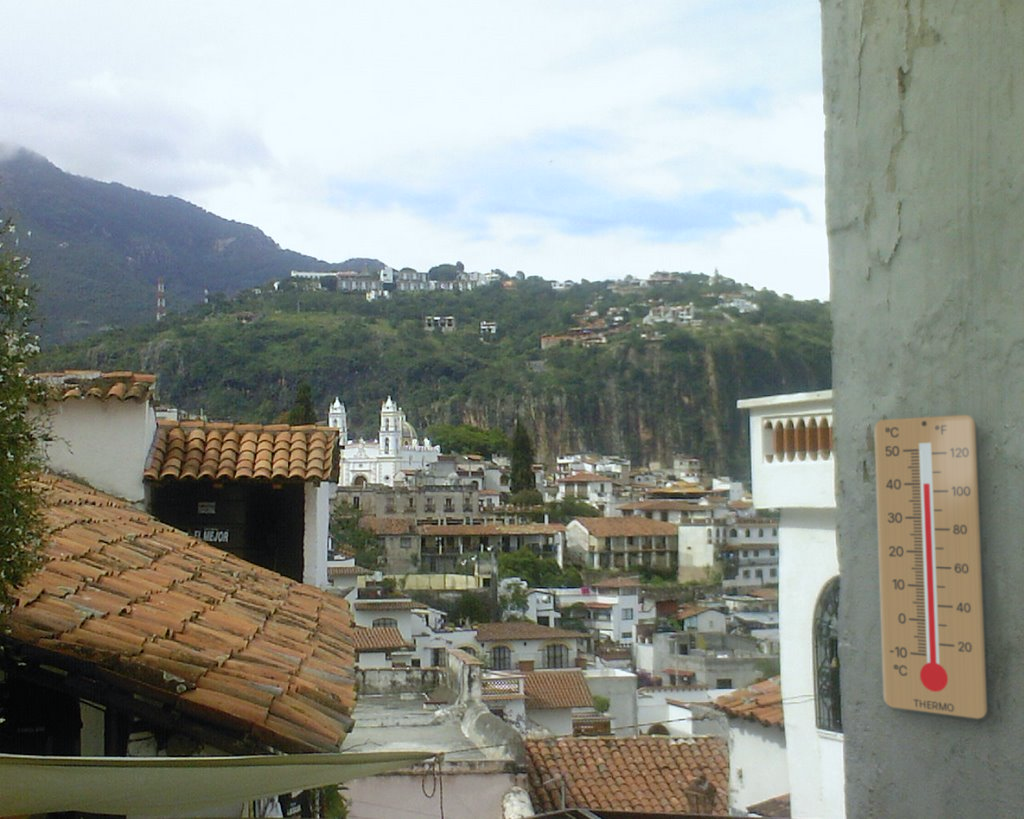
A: °C 40
